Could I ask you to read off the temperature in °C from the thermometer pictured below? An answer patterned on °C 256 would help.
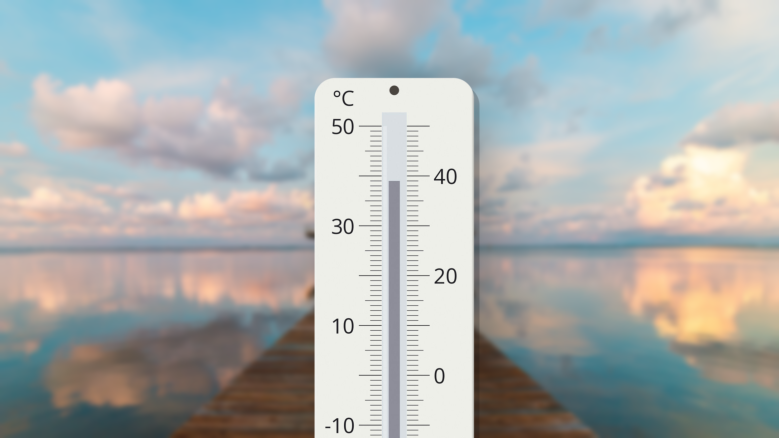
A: °C 39
